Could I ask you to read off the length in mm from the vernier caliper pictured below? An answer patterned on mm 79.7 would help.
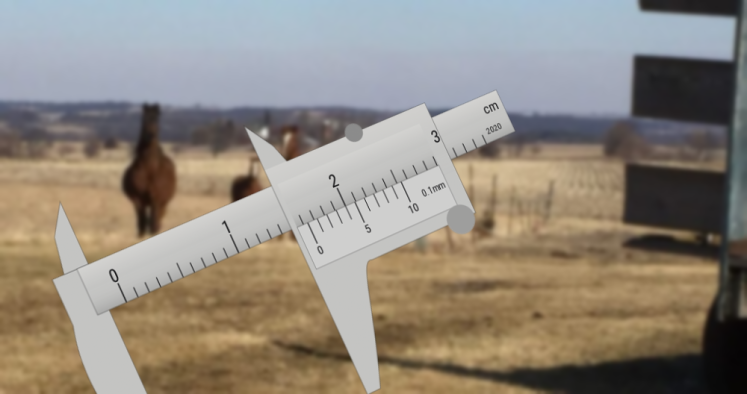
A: mm 16.4
